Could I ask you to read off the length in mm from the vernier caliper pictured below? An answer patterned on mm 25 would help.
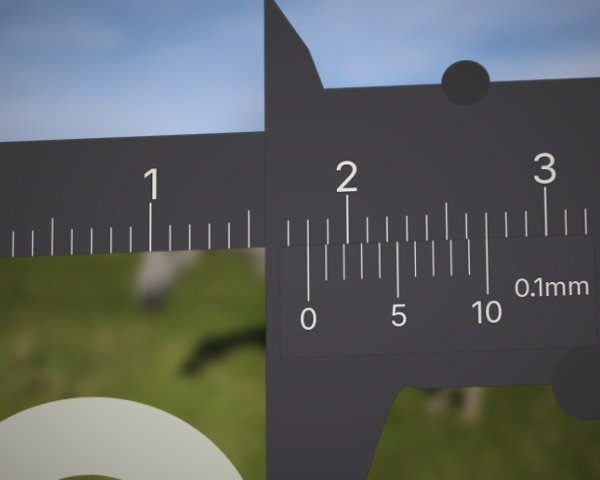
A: mm 18.0
